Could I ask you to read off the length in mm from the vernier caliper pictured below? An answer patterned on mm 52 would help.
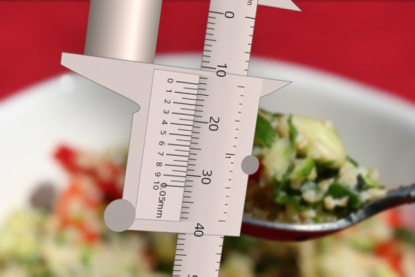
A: mm 13.2
